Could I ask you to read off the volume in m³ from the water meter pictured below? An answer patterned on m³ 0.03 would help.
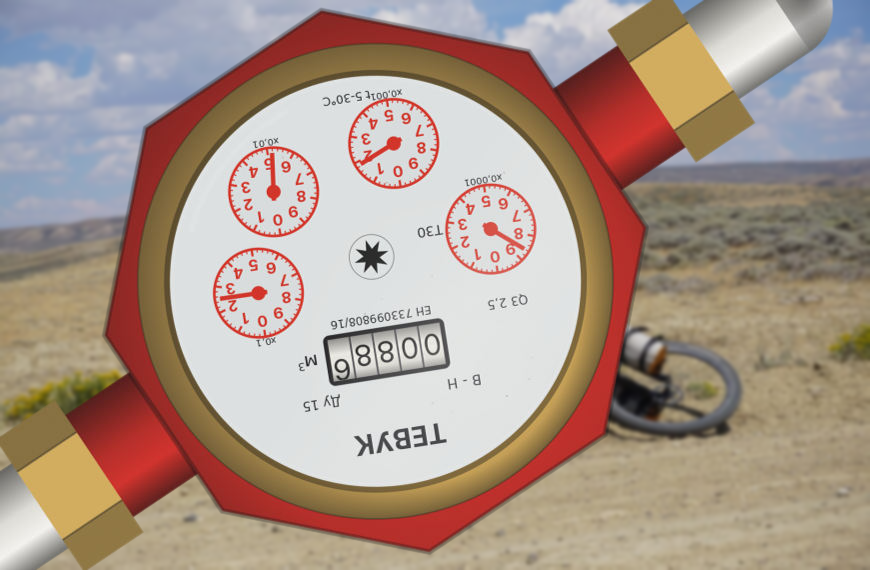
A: m³ 886.2518
